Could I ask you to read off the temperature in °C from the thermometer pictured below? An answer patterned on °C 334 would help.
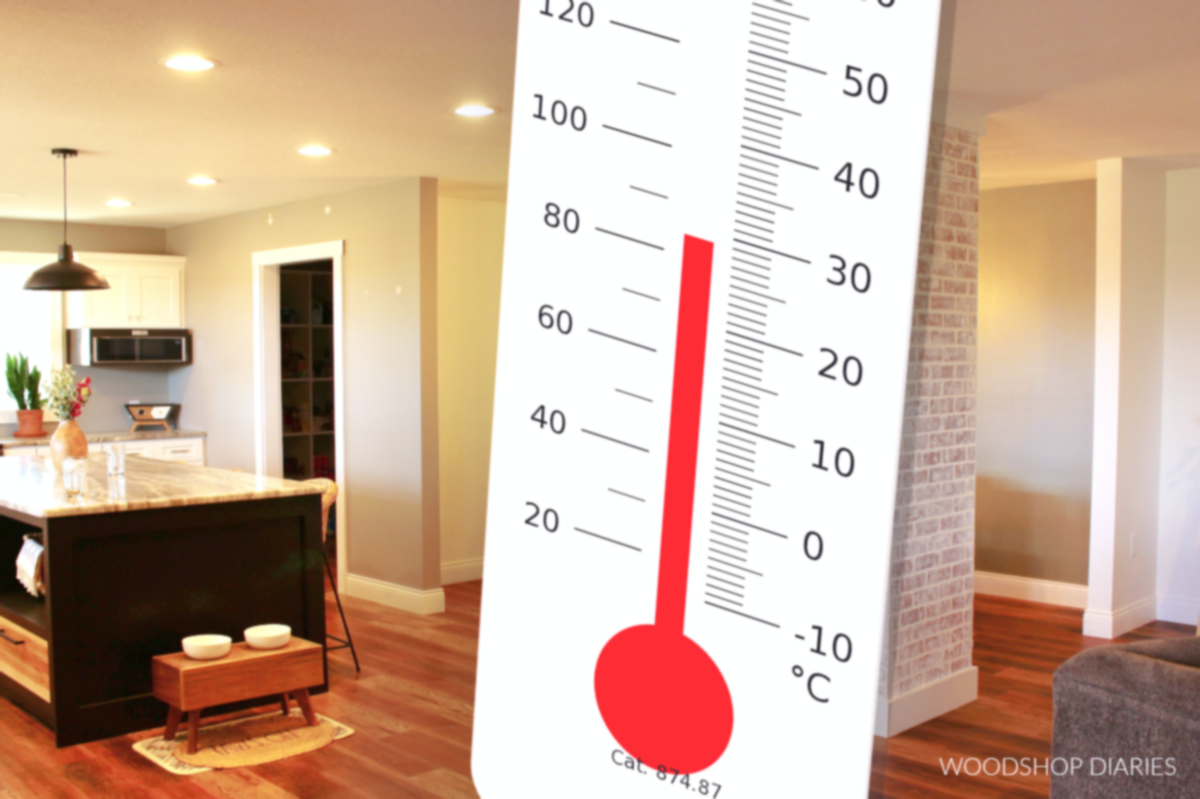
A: °C 29
